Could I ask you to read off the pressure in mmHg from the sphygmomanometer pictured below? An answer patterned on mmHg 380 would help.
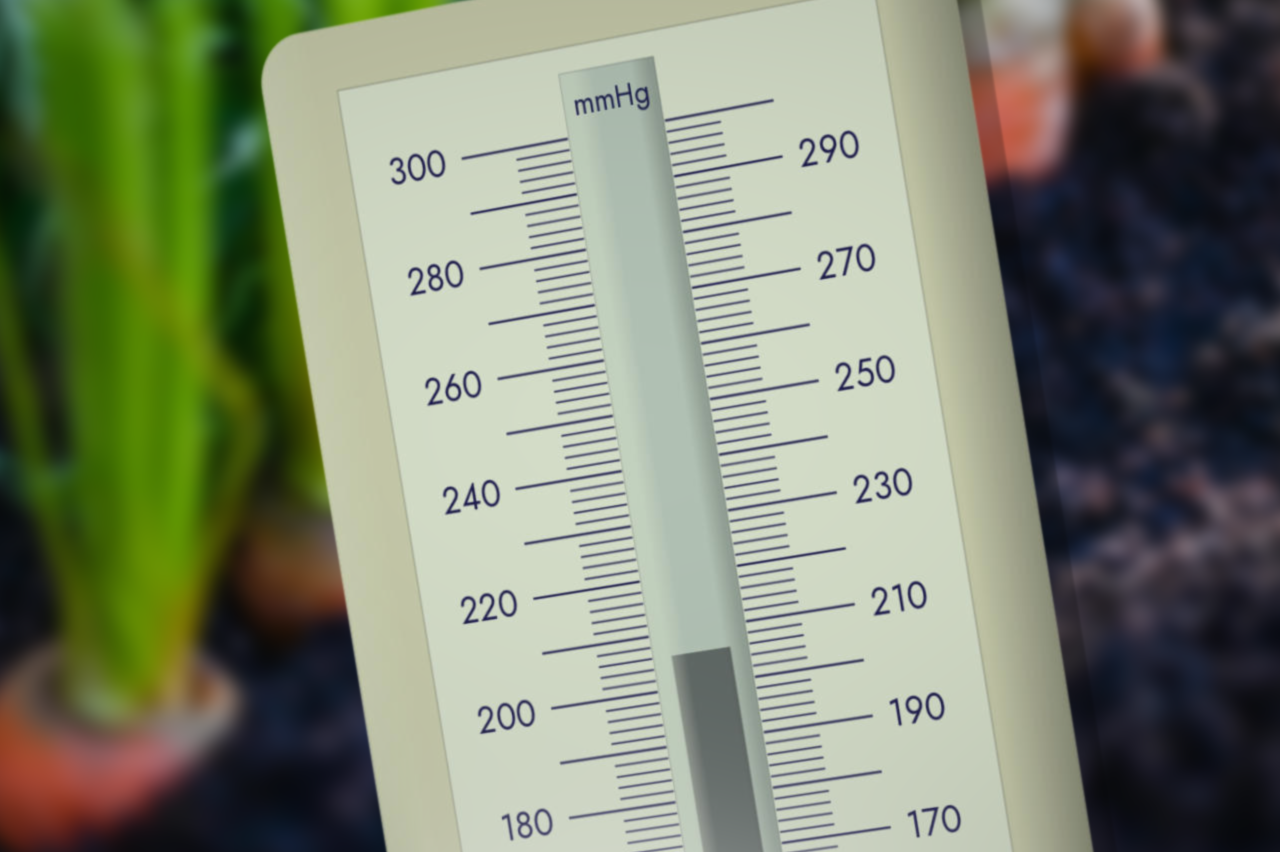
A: mmHg 206
